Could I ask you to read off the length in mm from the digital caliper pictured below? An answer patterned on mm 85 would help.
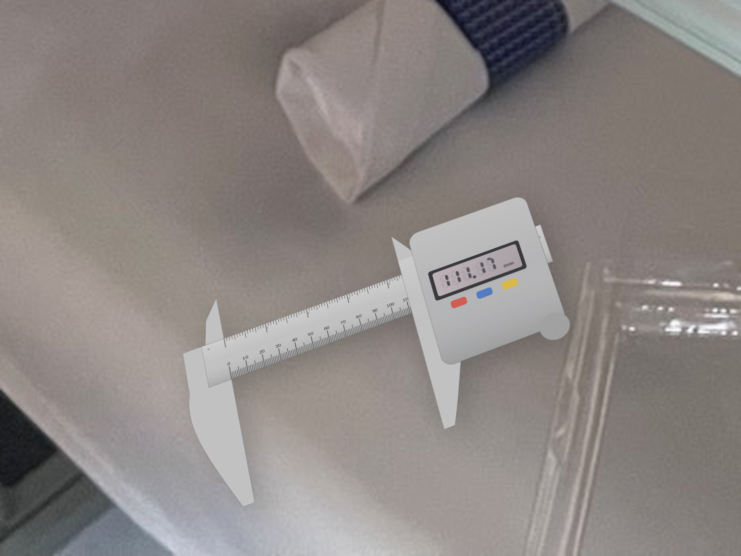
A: mm 111.17
